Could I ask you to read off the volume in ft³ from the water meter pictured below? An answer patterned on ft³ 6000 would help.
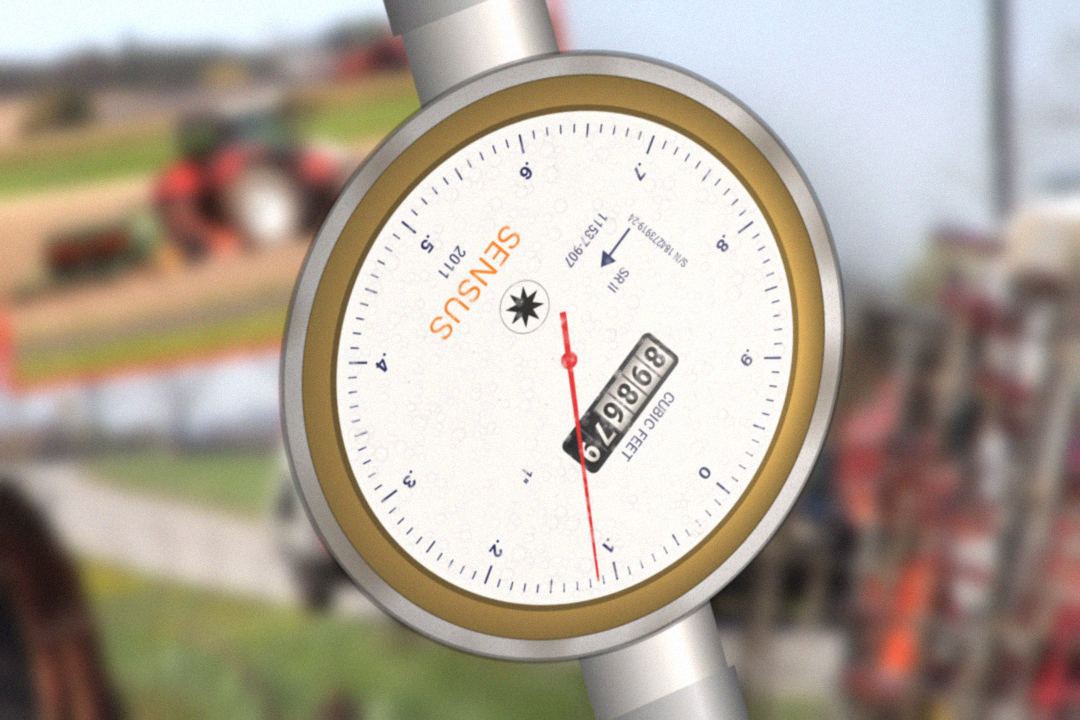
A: ft³ 898679.11
